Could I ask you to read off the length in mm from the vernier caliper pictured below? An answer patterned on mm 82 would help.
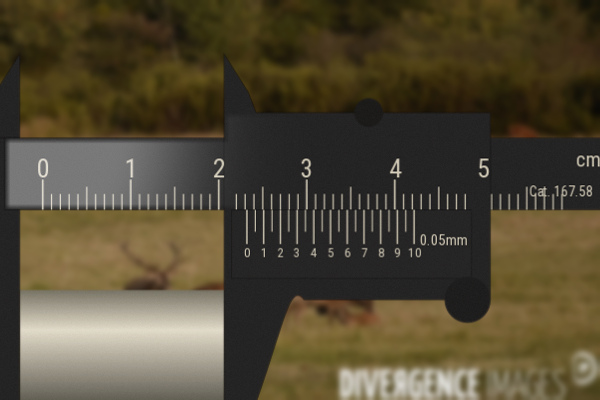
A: mm 23.2
